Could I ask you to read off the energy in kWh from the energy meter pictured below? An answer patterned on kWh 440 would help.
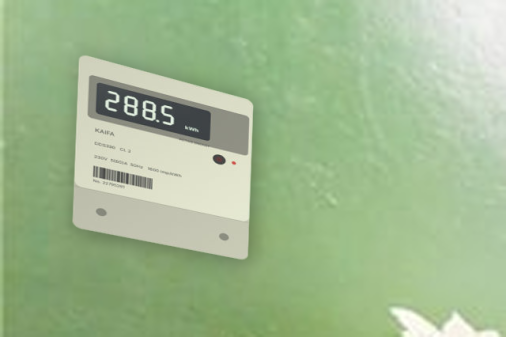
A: kWh 288.5
